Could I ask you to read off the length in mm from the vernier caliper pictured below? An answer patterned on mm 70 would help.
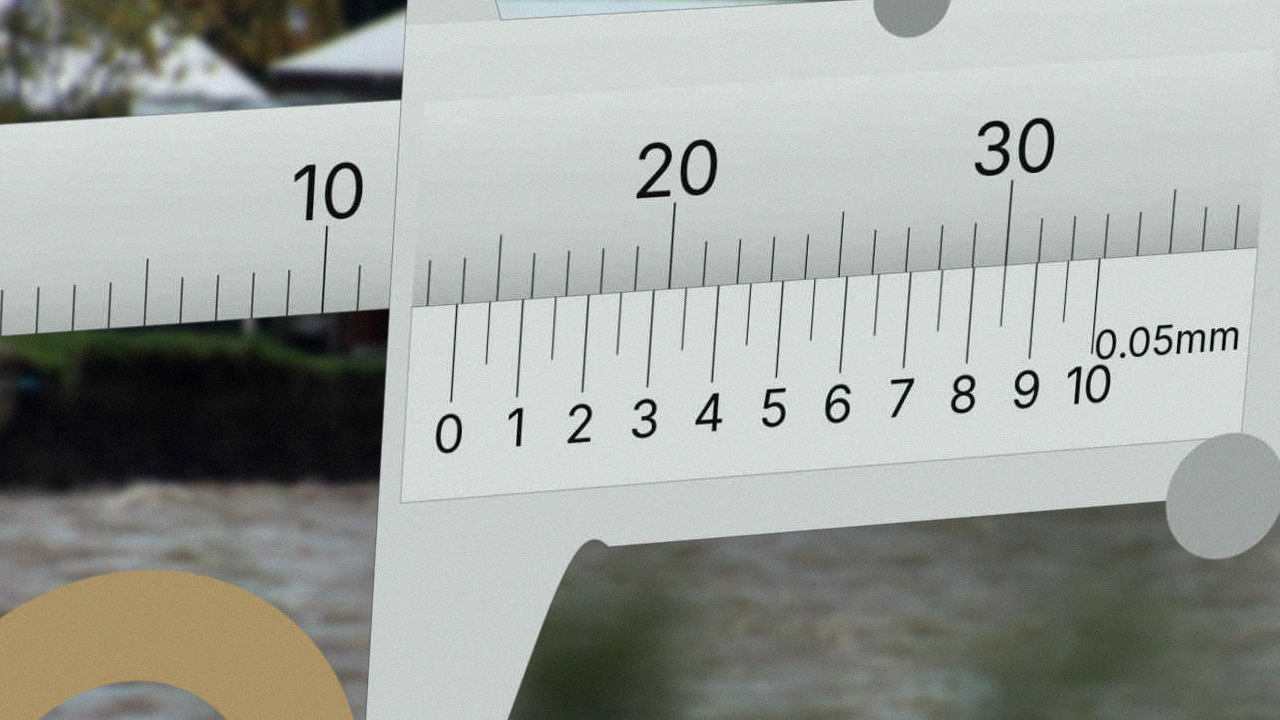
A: mm 13.85
